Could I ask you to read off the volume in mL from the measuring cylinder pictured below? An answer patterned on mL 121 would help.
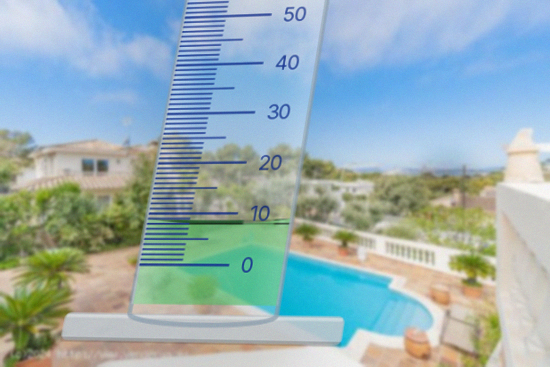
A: mL 8
